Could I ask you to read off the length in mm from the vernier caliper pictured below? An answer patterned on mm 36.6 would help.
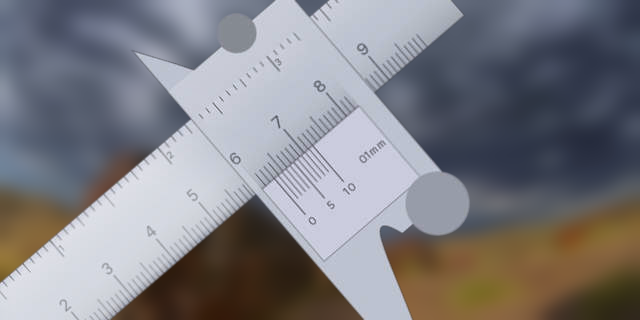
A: mm 63.0
